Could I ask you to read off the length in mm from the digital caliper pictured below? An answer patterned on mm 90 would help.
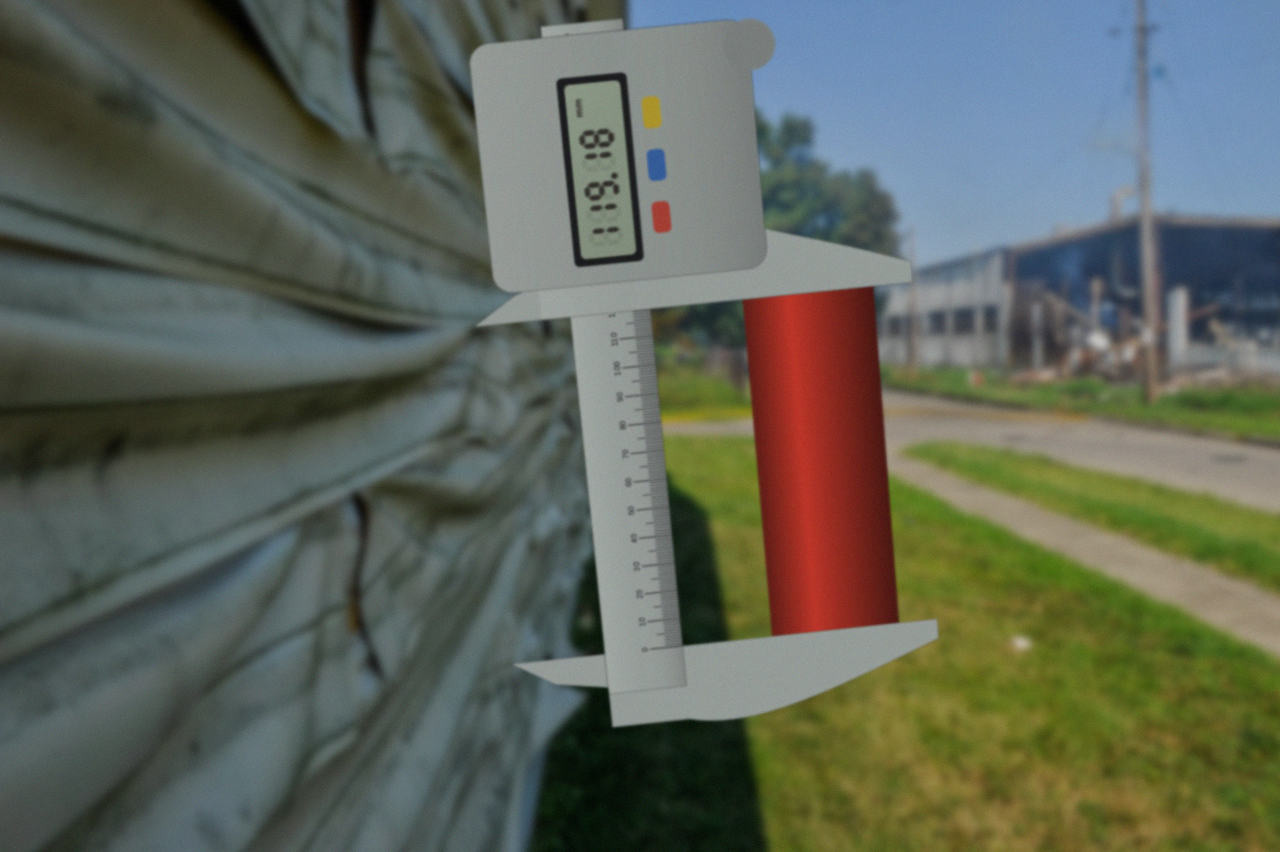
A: mm 119.18
